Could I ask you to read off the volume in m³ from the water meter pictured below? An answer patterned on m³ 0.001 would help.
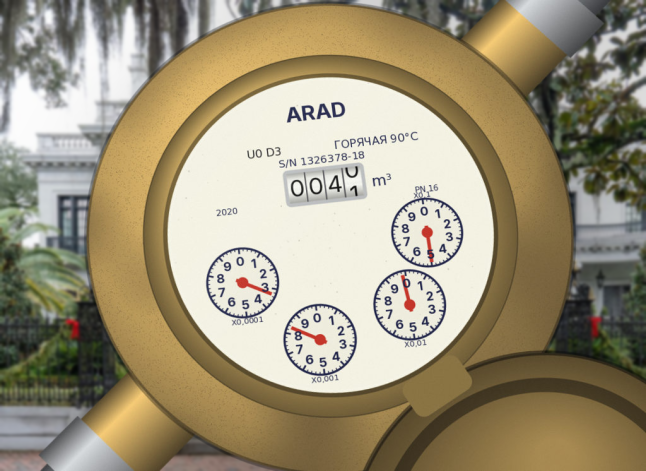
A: m³ 40.4983
